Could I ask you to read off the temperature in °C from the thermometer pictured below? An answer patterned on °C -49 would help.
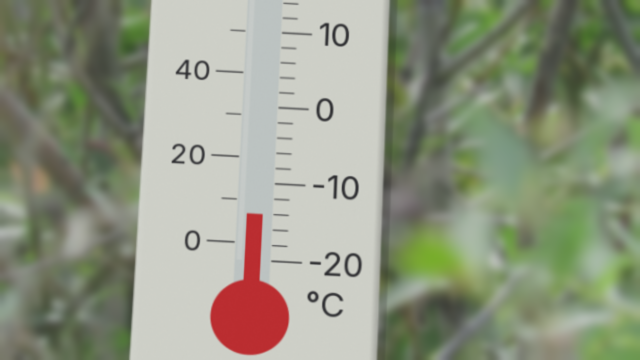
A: °C -14
